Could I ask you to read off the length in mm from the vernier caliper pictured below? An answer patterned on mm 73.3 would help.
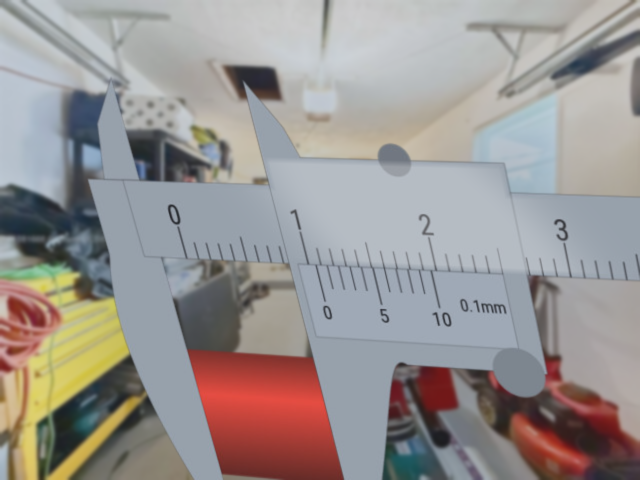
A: mm 10.6
